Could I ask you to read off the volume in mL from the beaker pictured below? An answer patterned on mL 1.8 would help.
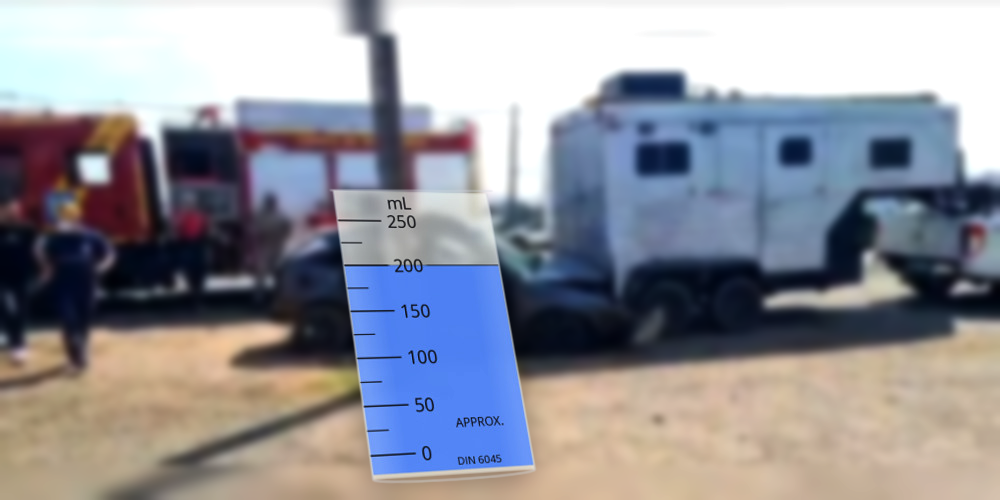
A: mL 200
